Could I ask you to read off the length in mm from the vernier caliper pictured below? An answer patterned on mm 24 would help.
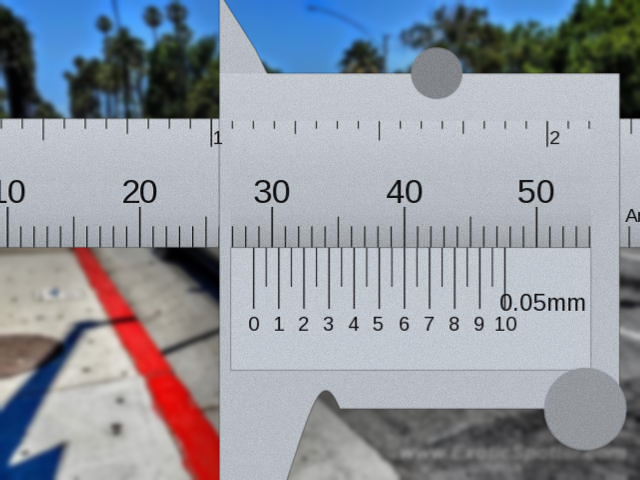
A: mm 28.6
